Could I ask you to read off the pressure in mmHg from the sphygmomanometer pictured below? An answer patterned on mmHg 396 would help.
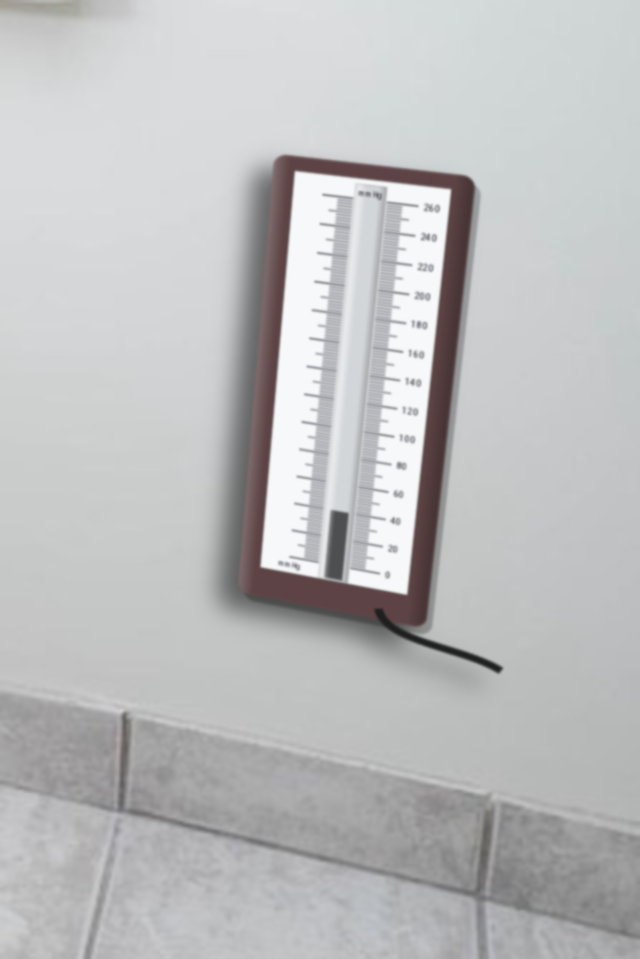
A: mmHg 40
